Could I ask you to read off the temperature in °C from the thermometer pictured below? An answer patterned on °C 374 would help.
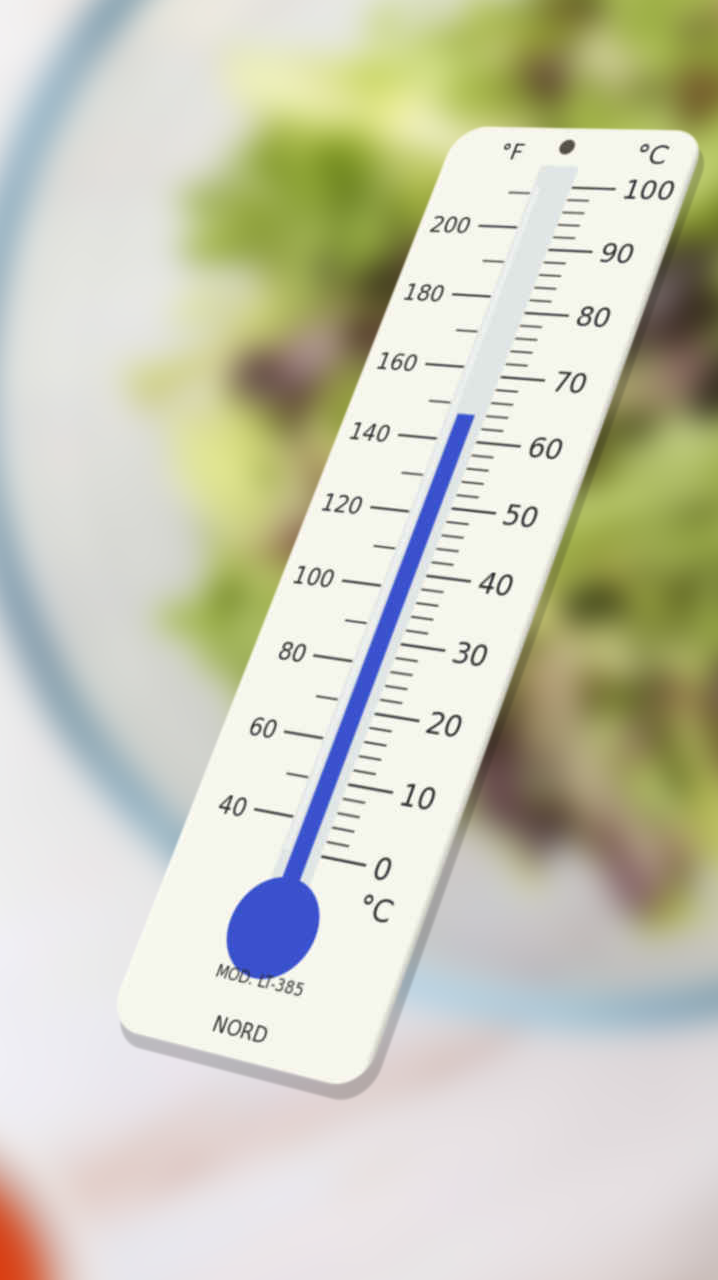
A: °C 64
